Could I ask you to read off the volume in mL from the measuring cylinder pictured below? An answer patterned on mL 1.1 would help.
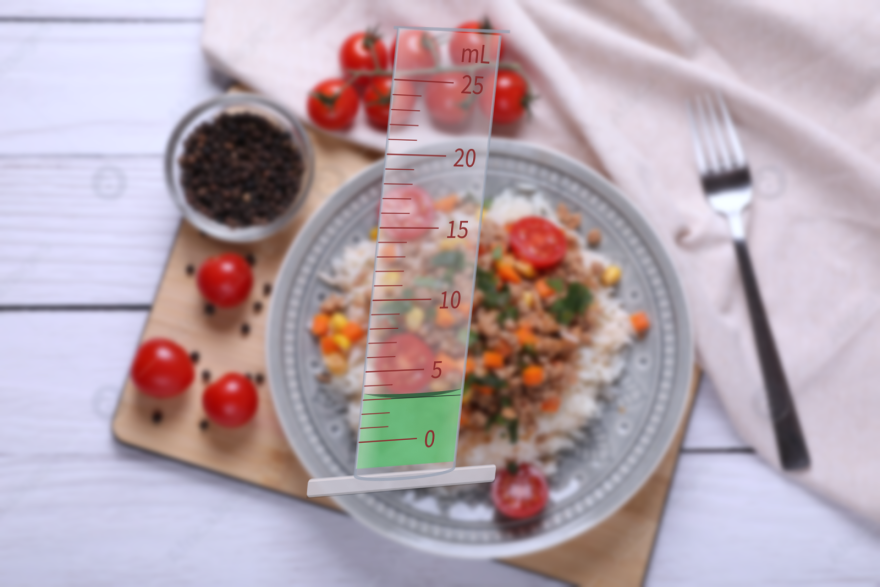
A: mL 3
